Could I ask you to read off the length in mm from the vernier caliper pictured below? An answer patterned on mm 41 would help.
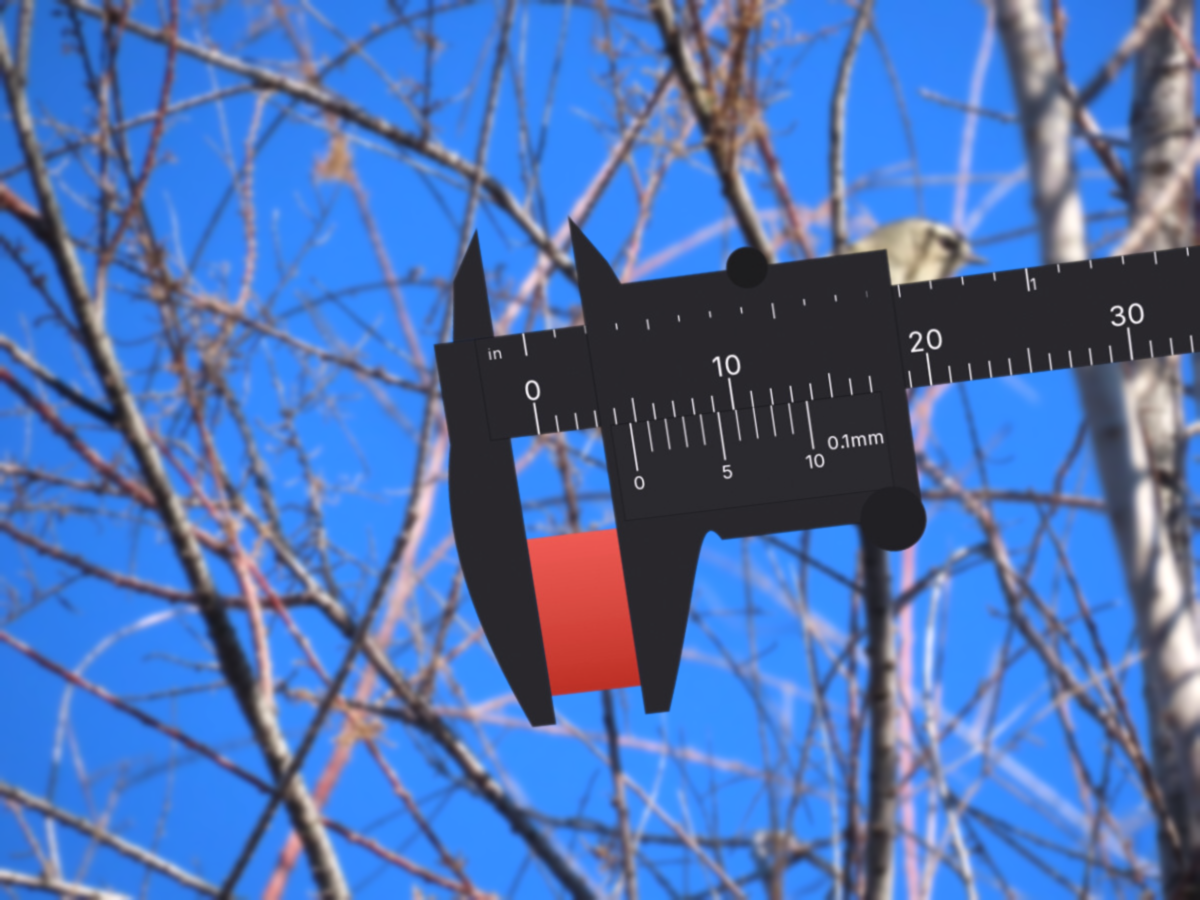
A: mm 4.7
